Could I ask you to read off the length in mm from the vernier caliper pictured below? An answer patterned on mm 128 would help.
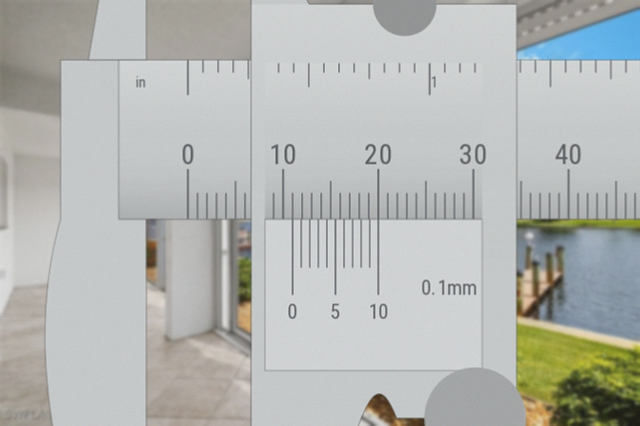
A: mm 11.0
